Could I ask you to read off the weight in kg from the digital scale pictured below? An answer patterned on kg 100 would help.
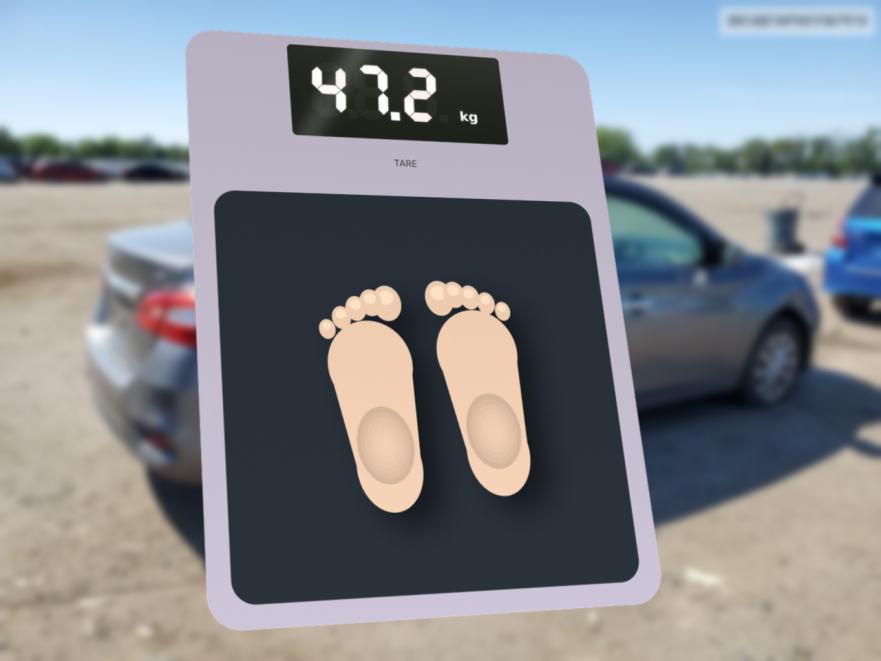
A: kg 47.2
